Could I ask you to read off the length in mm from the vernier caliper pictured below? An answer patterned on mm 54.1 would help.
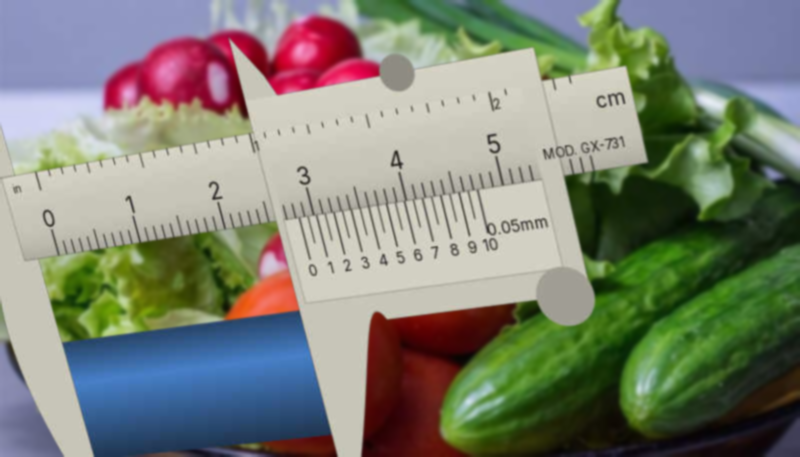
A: mm 28.4
